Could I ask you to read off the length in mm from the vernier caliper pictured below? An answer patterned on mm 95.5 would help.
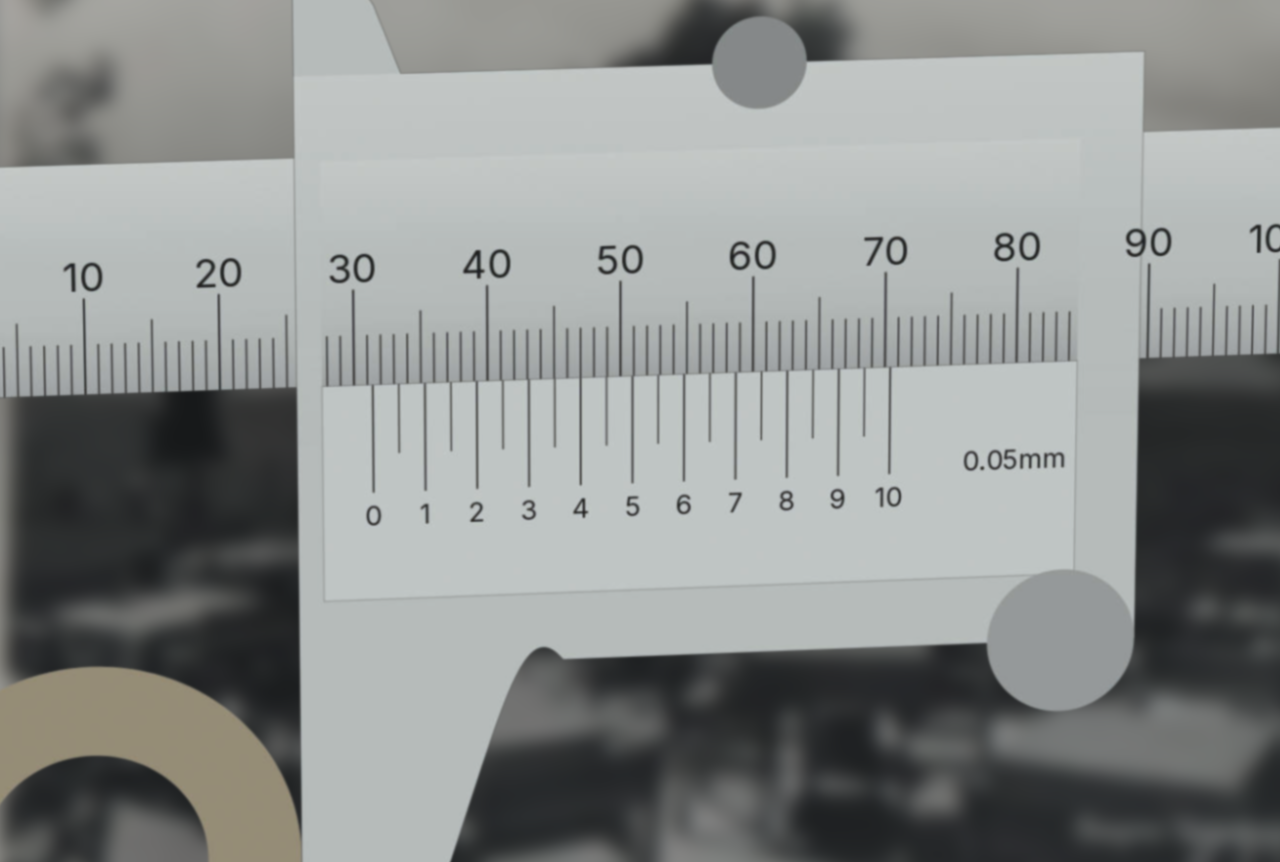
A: mm 31.4
